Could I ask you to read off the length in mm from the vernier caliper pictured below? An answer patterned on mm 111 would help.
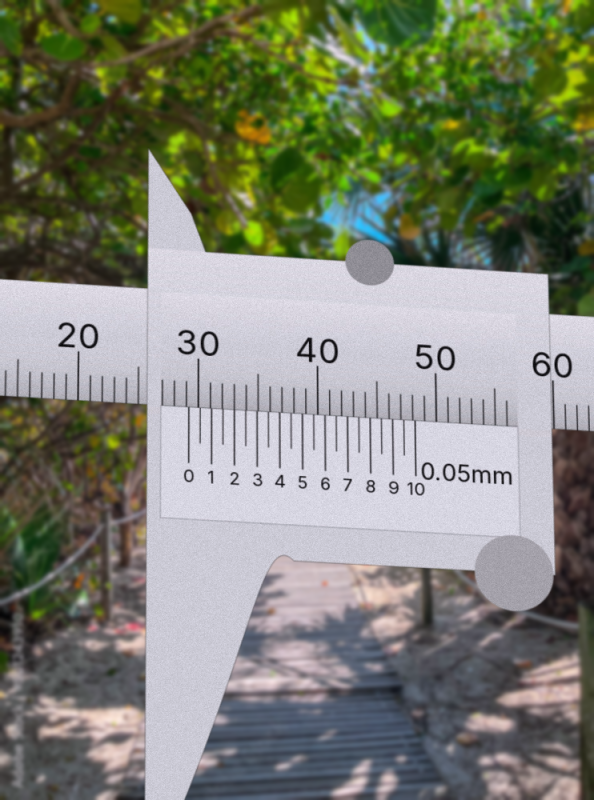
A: mm 29.2
